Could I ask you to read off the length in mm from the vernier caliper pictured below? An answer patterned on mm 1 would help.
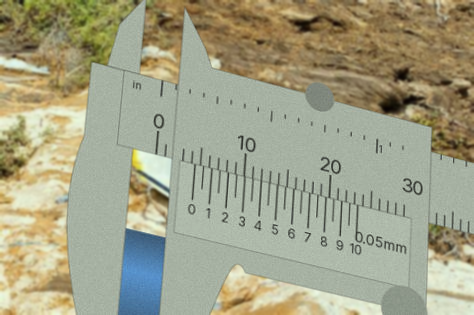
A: mm 4.4
